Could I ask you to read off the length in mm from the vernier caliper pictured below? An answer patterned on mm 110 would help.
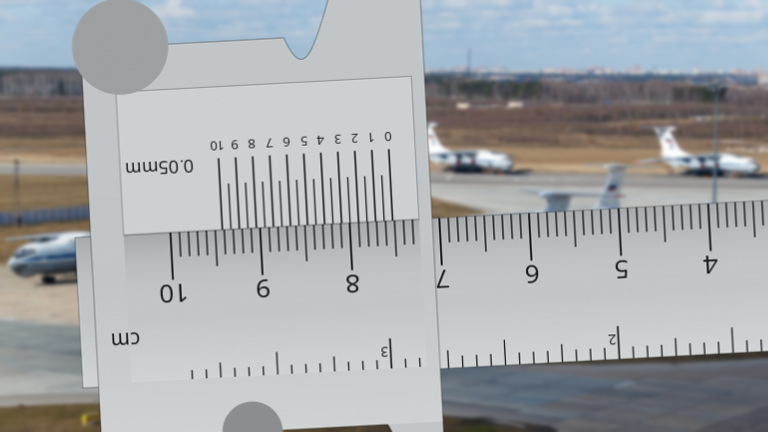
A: mm 75.2
